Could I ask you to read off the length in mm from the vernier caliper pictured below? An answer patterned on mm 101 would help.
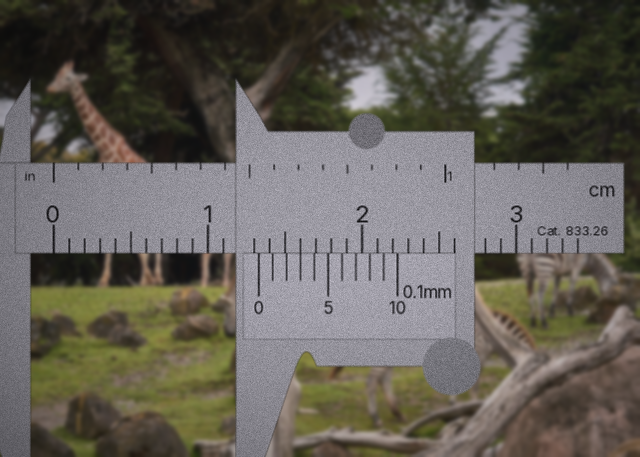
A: mm 13.3
